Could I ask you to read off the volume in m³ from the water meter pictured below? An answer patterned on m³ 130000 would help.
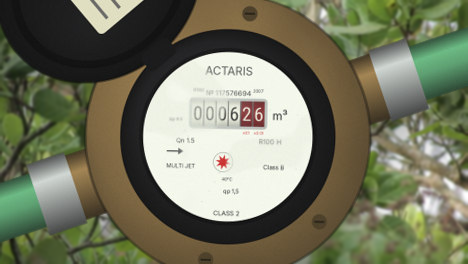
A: m³ 6.26
